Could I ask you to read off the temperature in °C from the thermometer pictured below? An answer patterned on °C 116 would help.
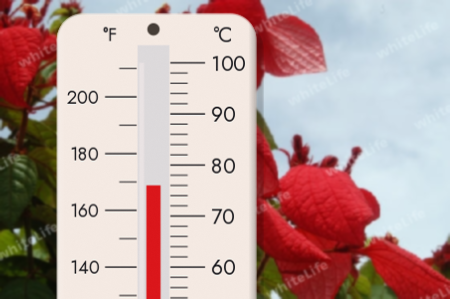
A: °C 76
